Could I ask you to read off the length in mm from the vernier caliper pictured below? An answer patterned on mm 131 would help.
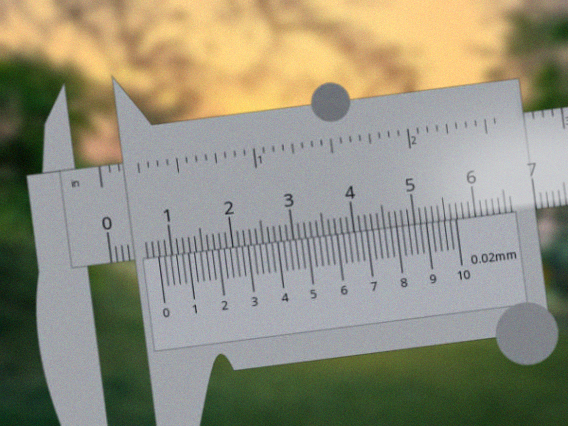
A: mm 7.8
